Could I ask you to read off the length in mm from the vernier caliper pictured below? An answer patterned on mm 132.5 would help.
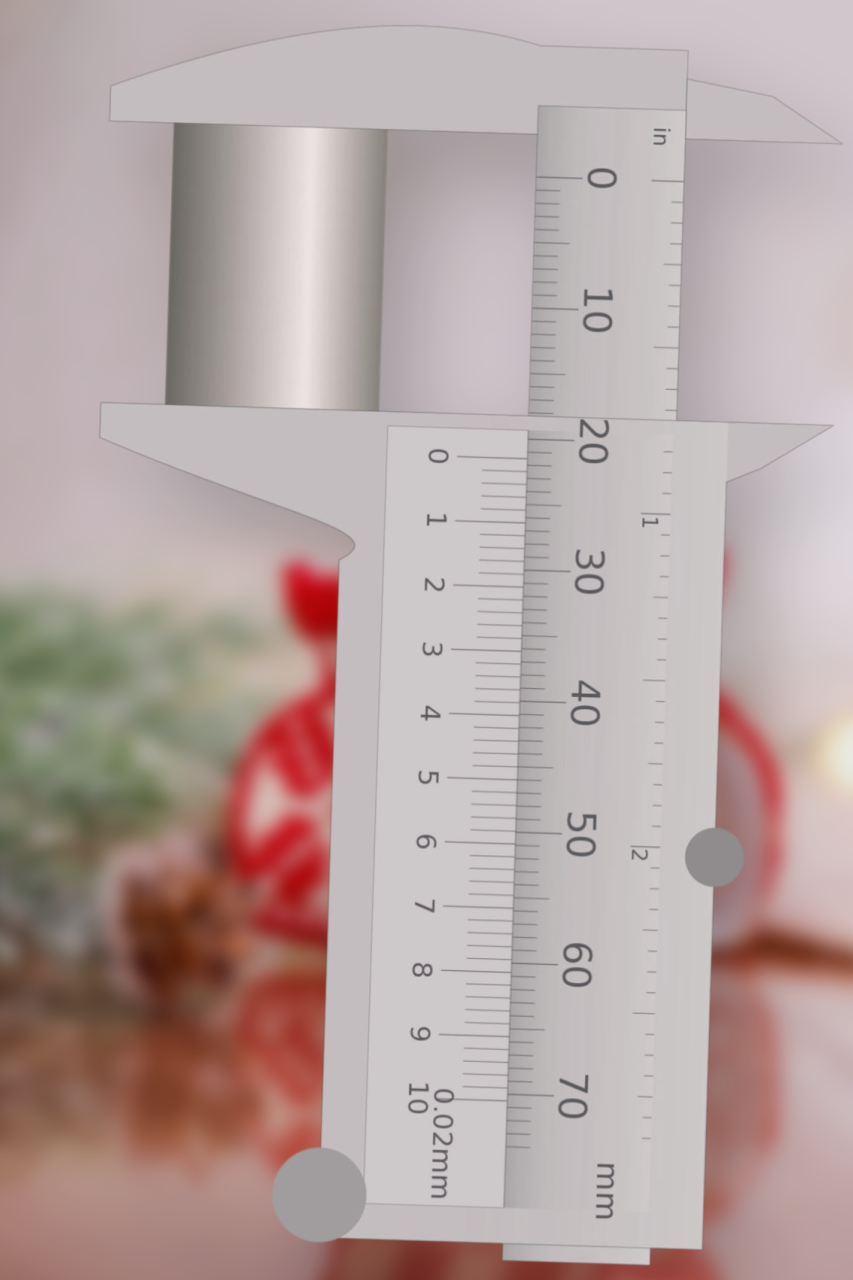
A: mm 21.5
